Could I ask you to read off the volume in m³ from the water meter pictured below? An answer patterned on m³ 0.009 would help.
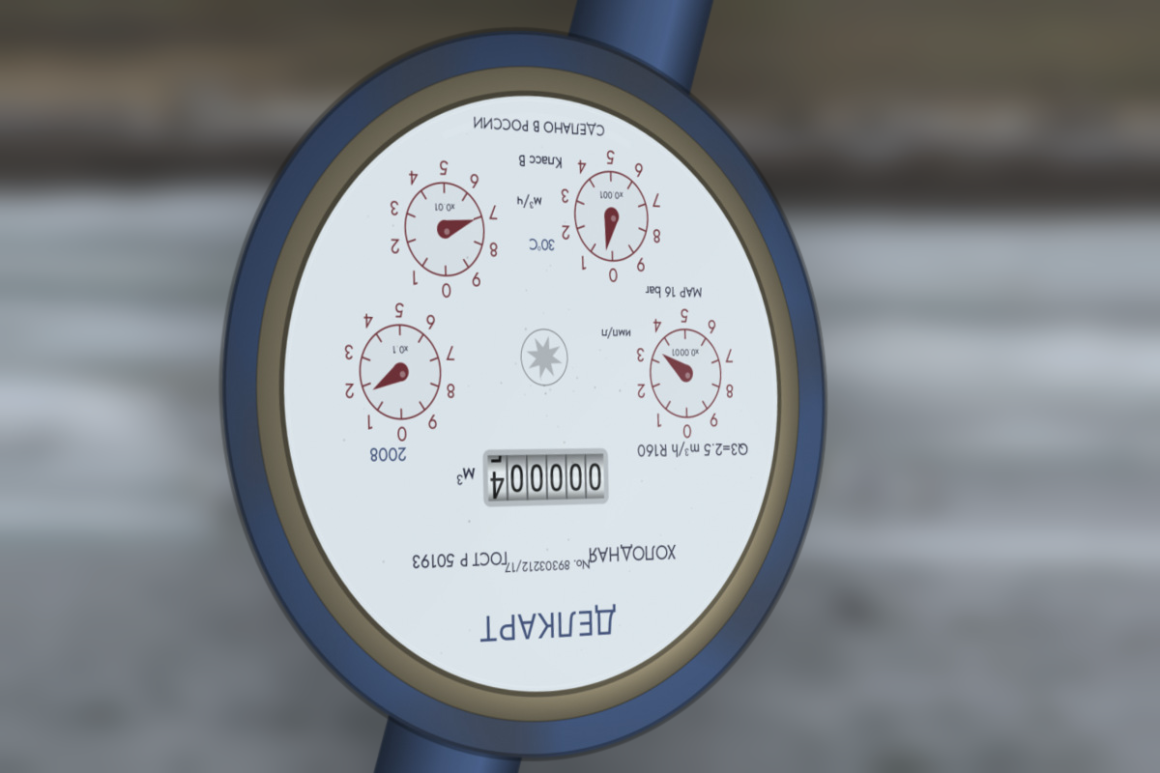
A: m³ 4.1703
